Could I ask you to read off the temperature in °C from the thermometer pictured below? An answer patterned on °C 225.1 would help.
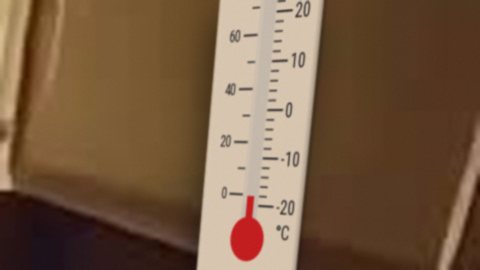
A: °C -18
